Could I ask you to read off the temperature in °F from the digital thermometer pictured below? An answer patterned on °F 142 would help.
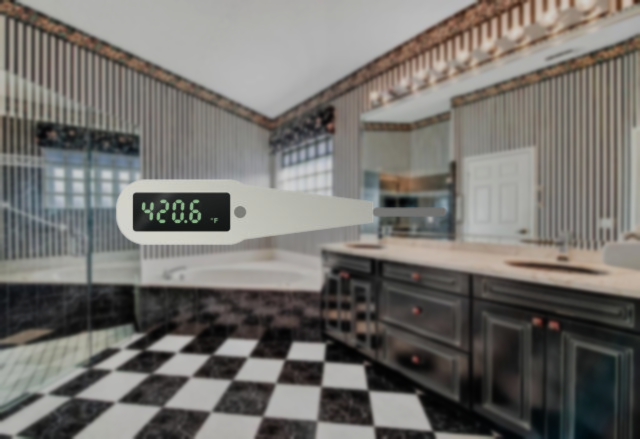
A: °F 420.6
